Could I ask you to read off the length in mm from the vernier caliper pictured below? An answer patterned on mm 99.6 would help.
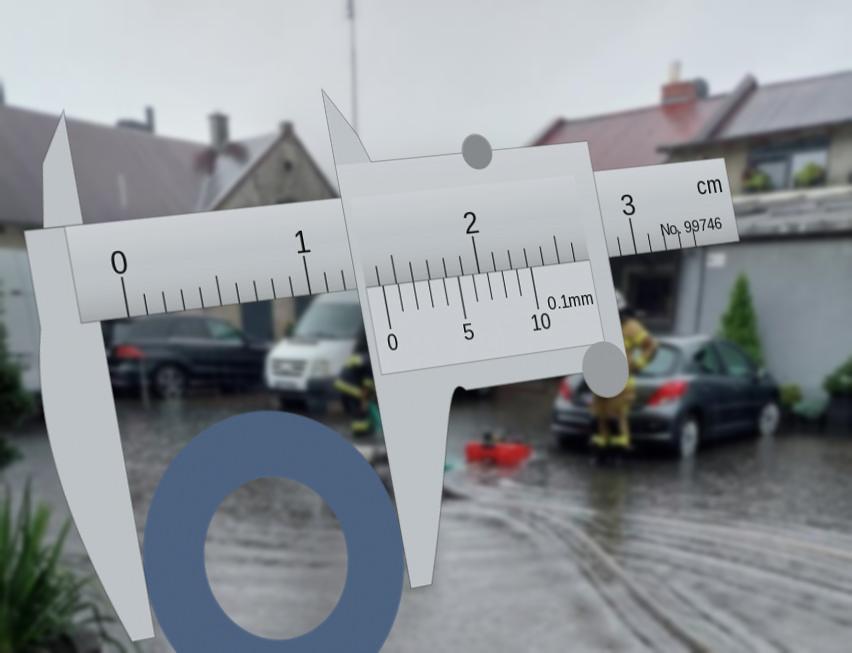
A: mm 14.2
